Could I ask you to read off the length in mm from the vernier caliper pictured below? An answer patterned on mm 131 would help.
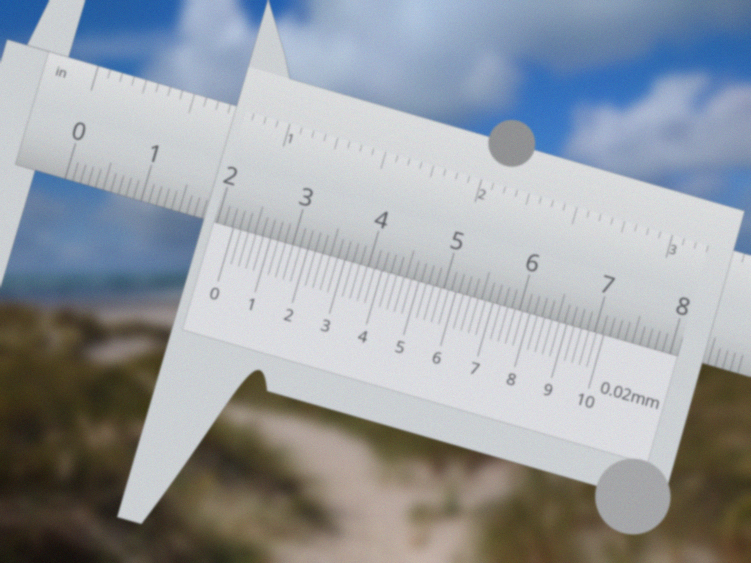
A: mm 22.2
